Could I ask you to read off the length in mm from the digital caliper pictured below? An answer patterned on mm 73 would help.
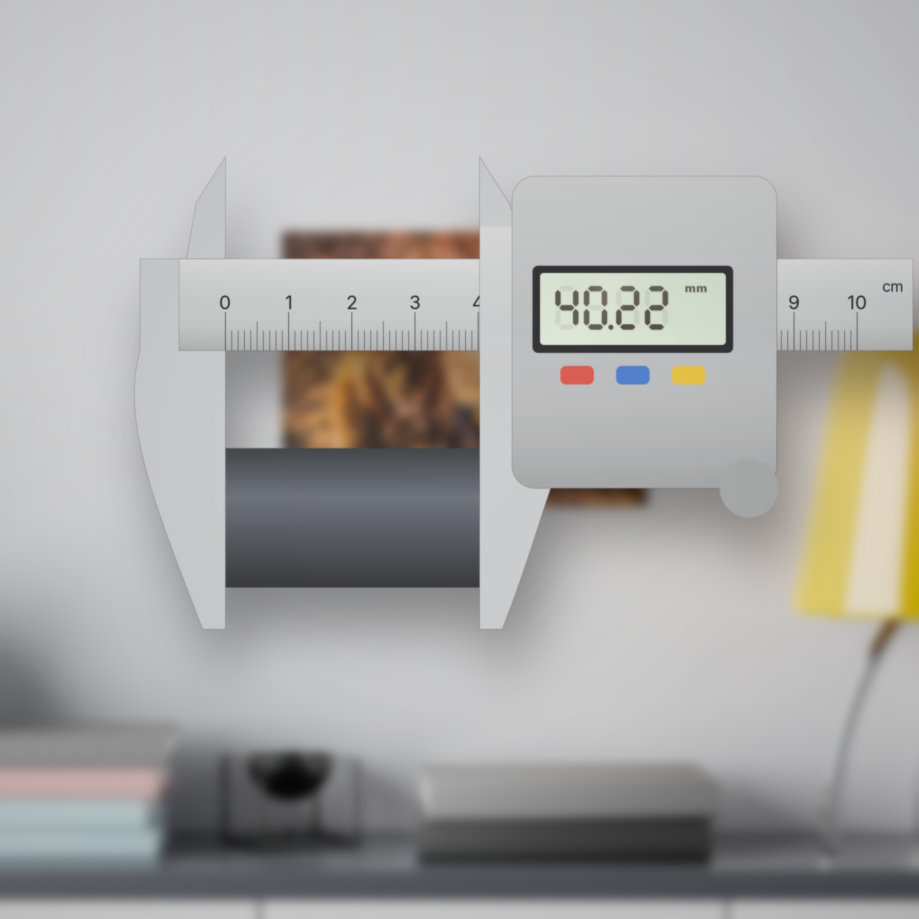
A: mm 40.22
